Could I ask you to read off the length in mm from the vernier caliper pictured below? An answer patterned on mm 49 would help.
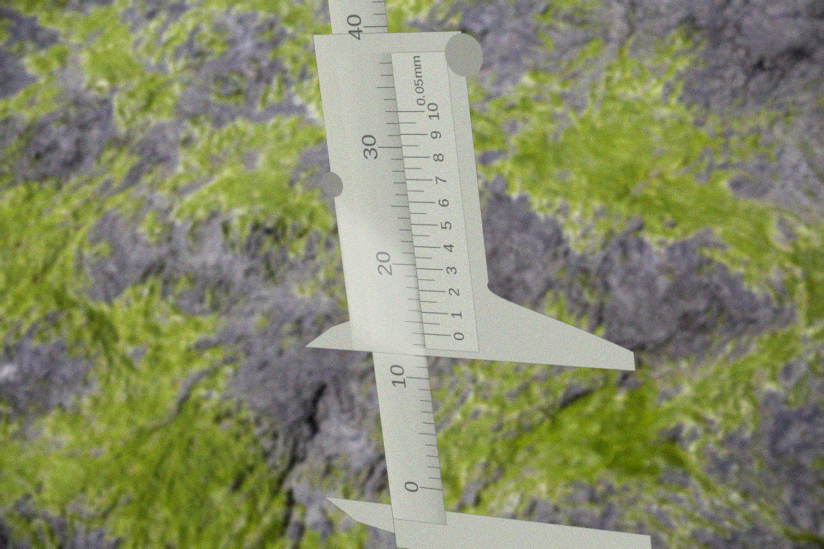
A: mm 14.0
